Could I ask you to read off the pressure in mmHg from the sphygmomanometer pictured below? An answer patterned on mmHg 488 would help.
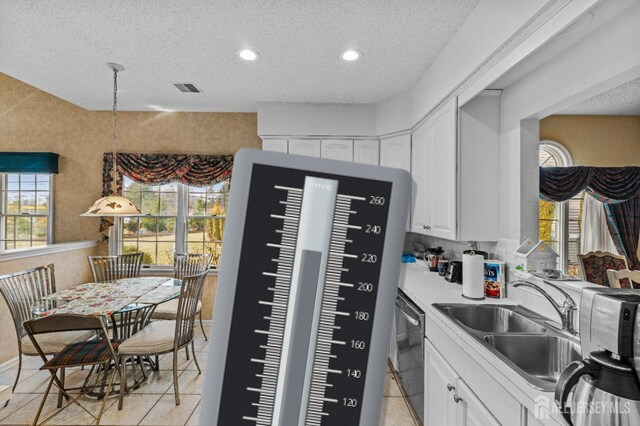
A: mmHg 220
